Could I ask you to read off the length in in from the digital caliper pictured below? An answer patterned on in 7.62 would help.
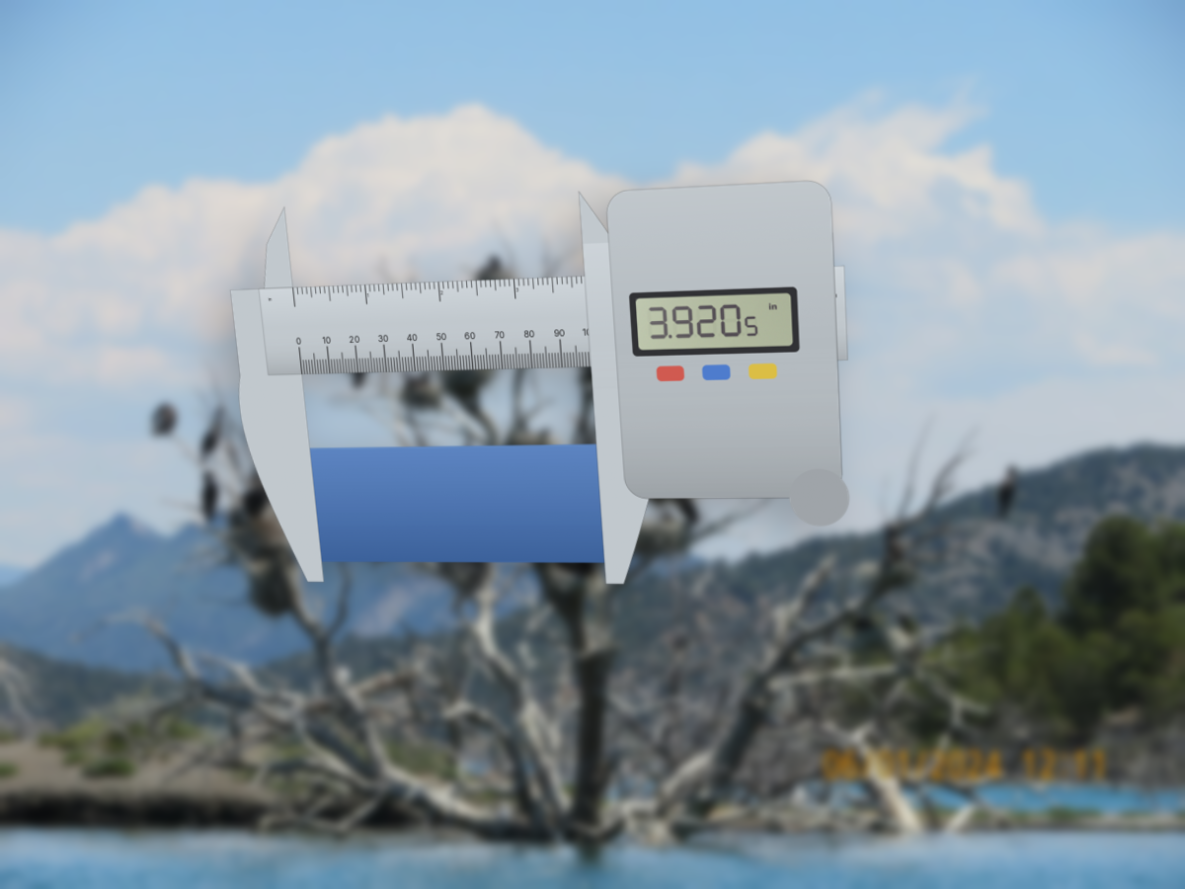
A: in 3.9205
